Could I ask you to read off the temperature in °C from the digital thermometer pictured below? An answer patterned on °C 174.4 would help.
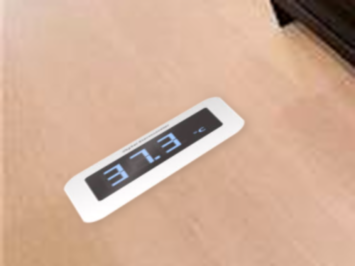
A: °C 37.3
